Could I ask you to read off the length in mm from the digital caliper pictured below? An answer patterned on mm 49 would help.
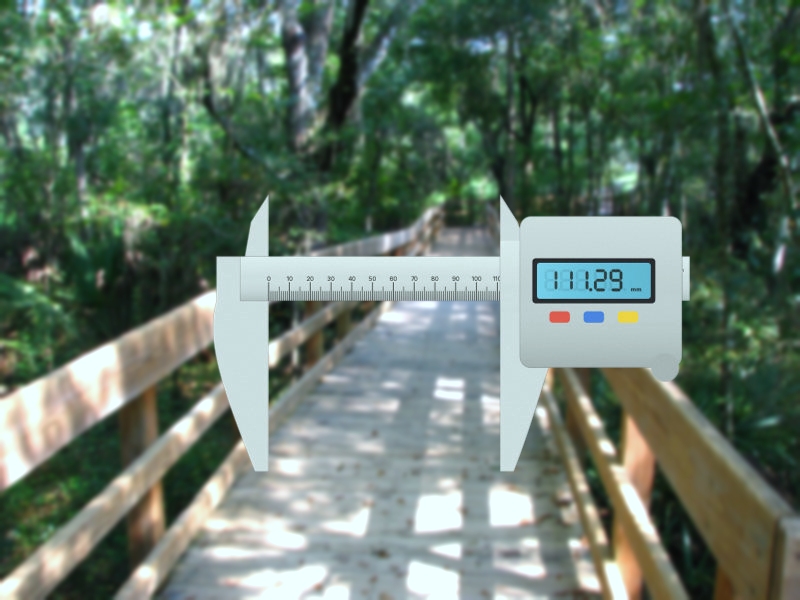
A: mm 111.29
